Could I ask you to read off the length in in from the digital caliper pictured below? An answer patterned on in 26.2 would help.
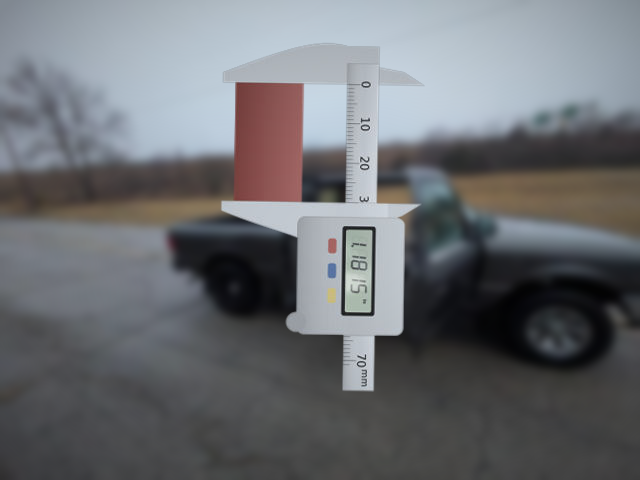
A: in 1.1815
